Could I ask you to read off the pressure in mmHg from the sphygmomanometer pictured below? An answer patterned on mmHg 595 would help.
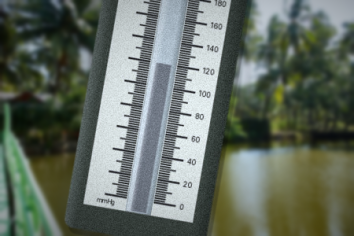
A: mmHg 120
